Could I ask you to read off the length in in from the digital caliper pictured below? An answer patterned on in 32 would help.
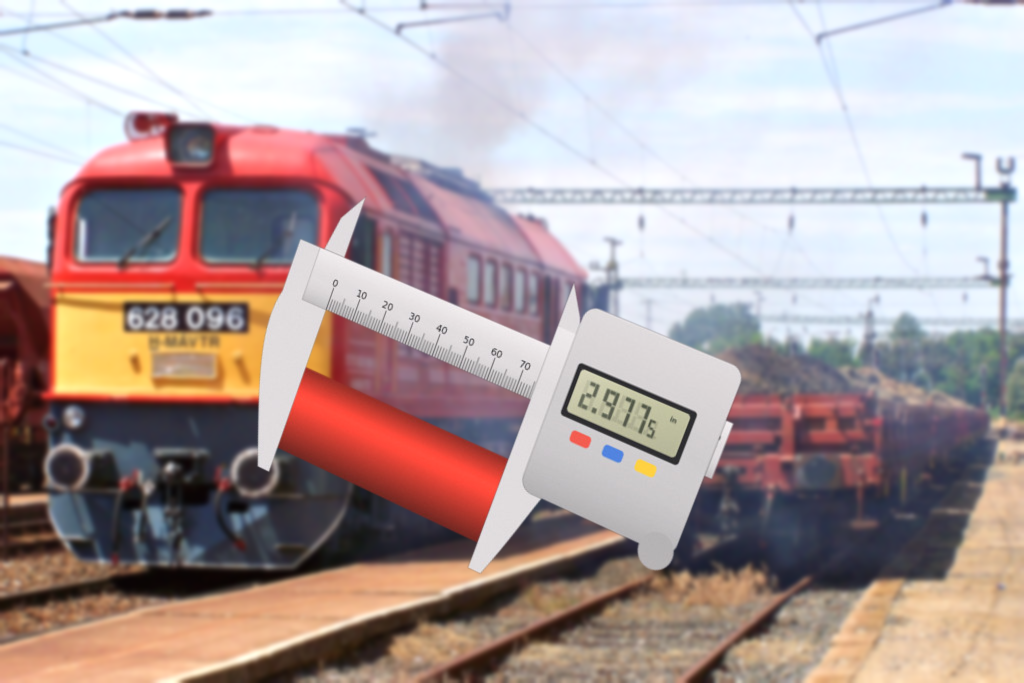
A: in 2.9775
